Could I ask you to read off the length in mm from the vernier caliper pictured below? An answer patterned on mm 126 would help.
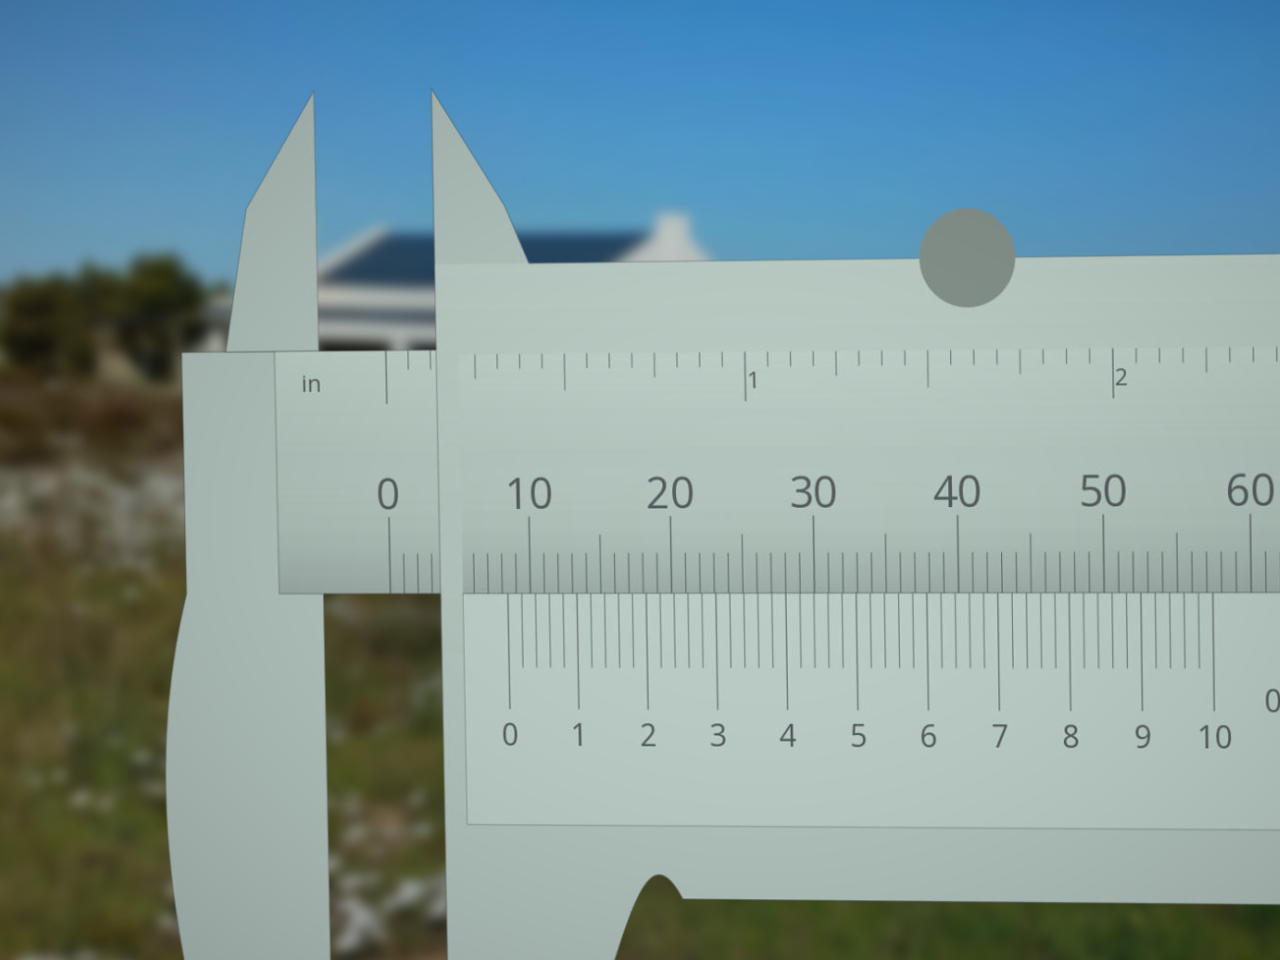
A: mm 8.4
